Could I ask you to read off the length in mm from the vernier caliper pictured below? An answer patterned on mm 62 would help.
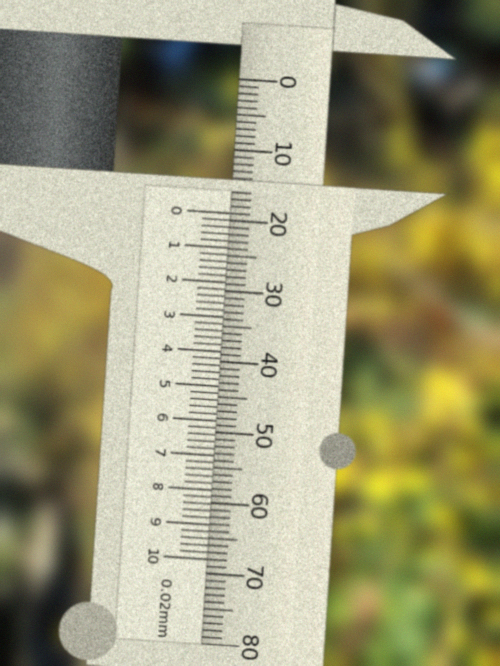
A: mm 19.0
